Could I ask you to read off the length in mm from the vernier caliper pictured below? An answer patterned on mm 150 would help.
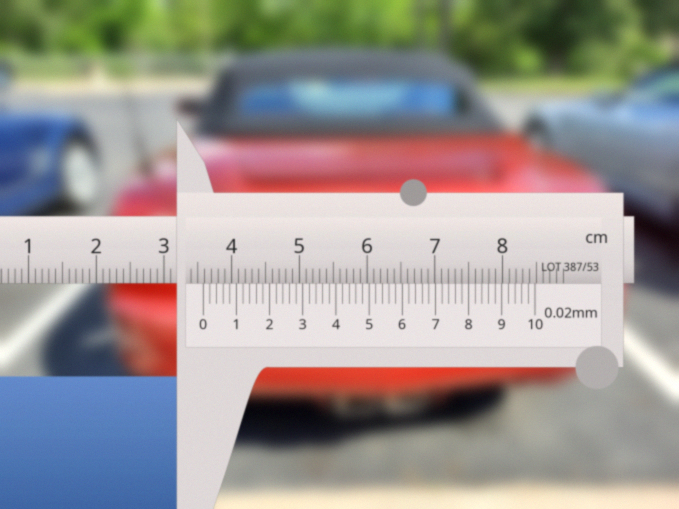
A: mm 35.8
